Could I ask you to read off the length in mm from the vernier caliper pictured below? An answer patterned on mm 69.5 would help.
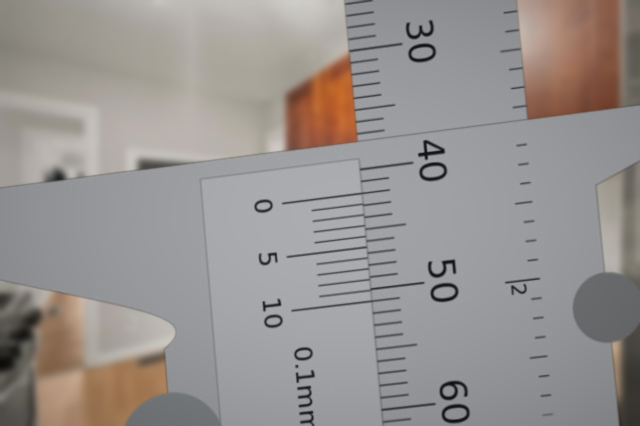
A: mm 42.0
